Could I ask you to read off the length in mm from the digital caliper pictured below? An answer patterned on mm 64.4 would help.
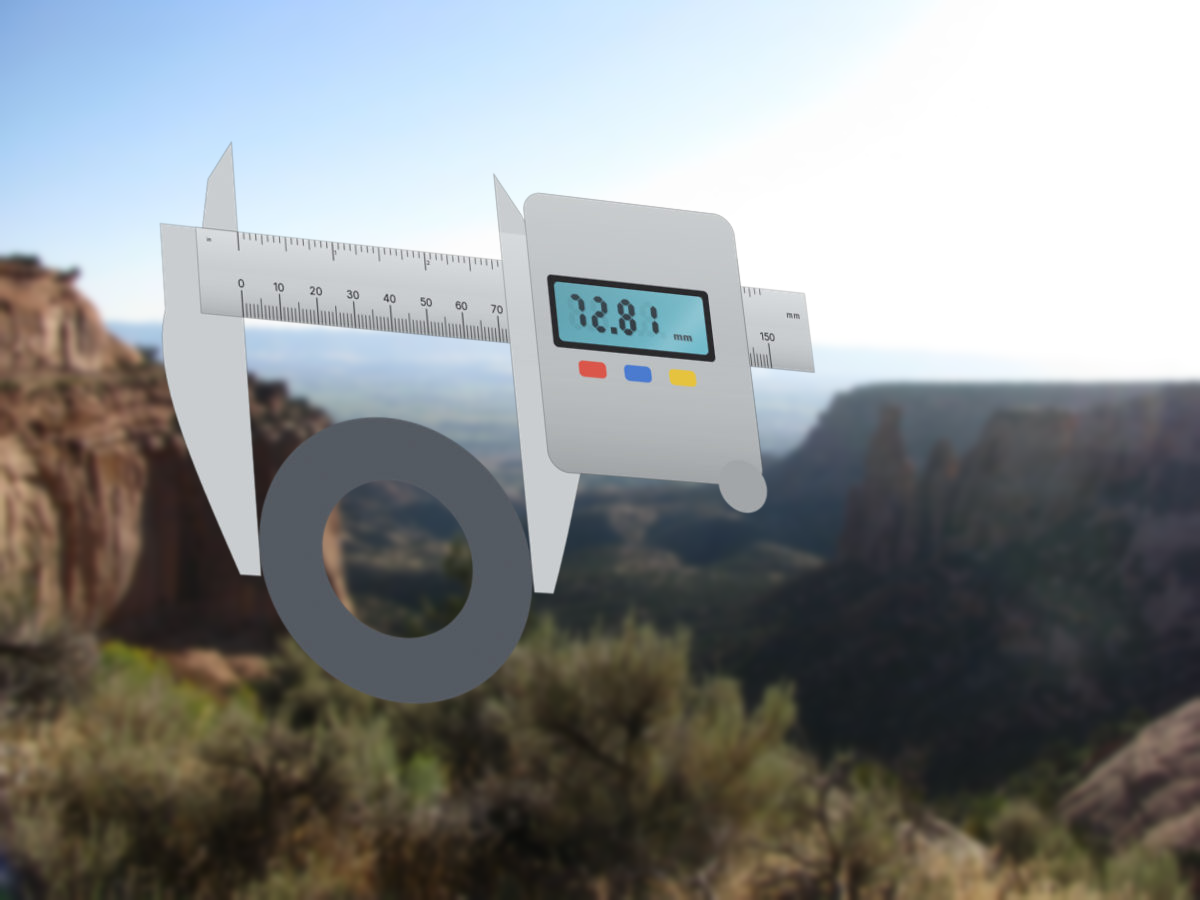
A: mm 72.81
